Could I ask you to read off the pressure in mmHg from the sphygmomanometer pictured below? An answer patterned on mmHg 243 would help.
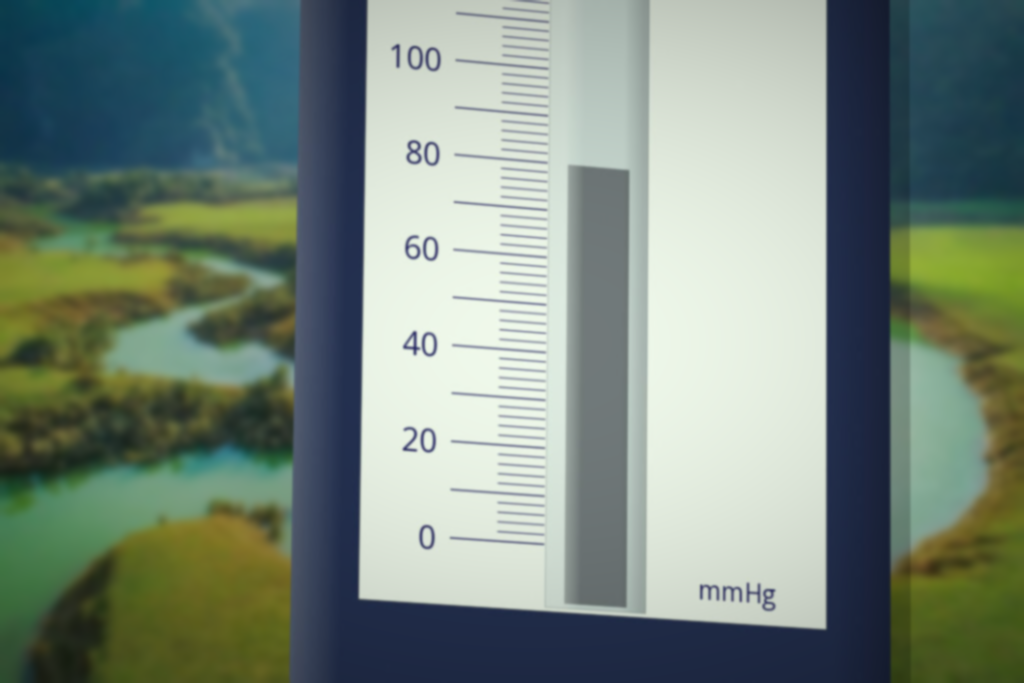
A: mmHg 80
